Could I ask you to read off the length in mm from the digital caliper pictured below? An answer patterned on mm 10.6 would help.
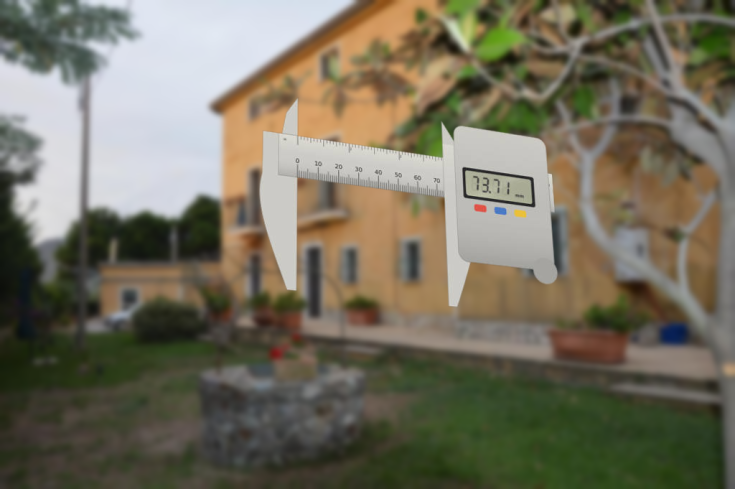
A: mm 73.71
